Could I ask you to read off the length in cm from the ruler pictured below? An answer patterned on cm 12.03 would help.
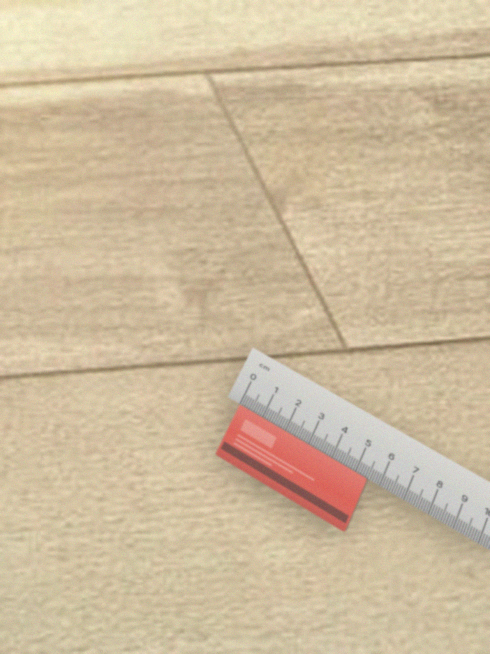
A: cm 5.5
